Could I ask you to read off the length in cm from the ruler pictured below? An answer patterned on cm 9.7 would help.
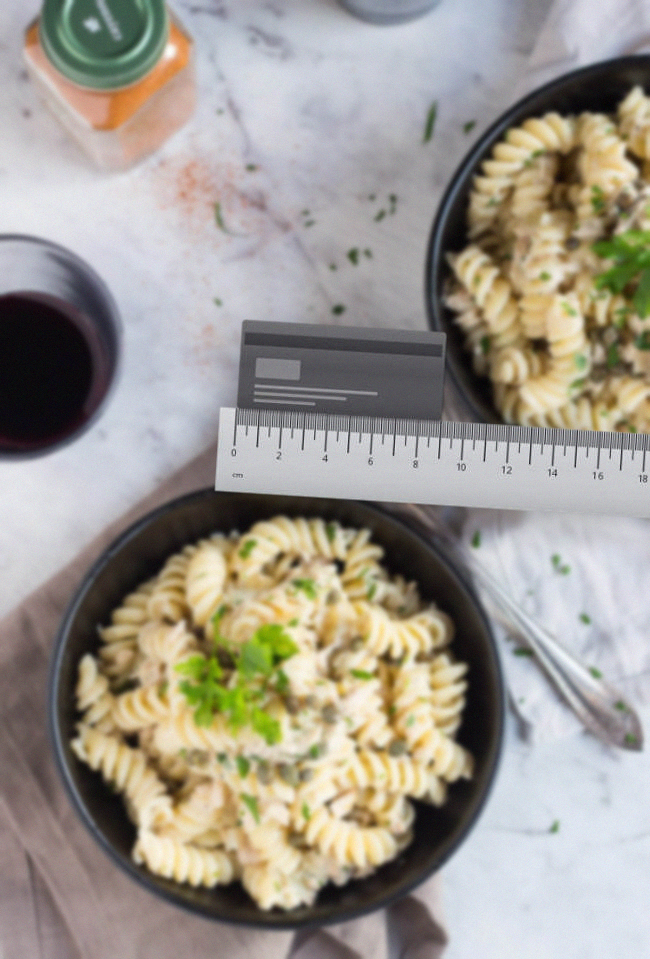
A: cm 9
